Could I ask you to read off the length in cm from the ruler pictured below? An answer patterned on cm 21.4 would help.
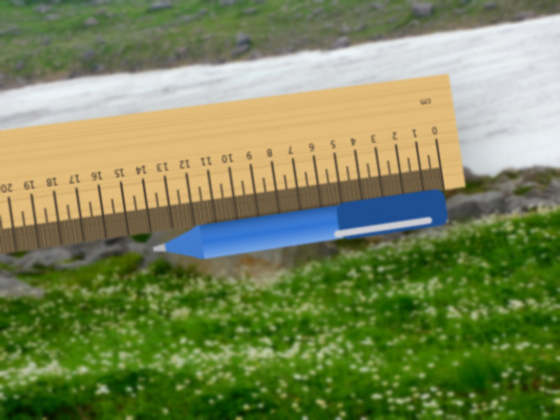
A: cm 14
